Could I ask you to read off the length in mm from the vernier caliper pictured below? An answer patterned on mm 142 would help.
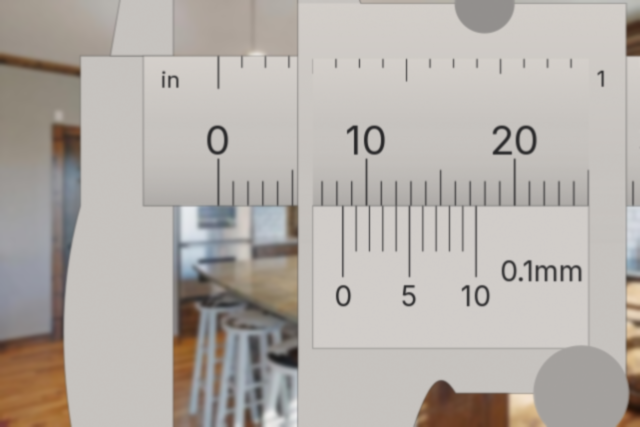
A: mm 8.4
